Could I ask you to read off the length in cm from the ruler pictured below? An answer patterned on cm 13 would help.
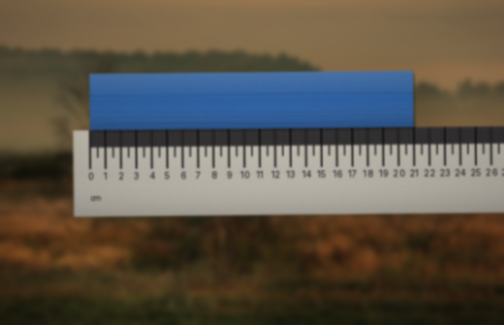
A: cm 21
